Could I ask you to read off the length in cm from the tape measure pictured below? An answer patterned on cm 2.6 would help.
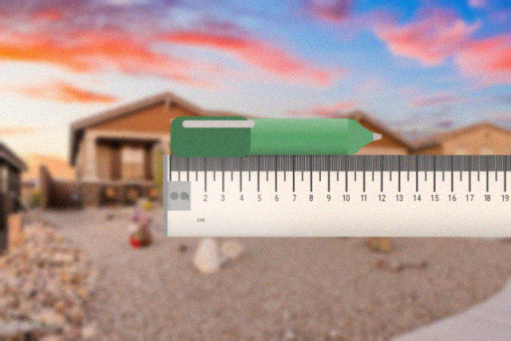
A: cm 12
